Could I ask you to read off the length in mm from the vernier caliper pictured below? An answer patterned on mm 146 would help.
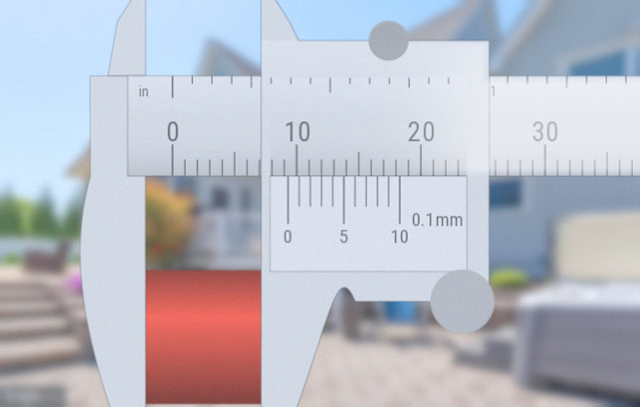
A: mm 9.3
